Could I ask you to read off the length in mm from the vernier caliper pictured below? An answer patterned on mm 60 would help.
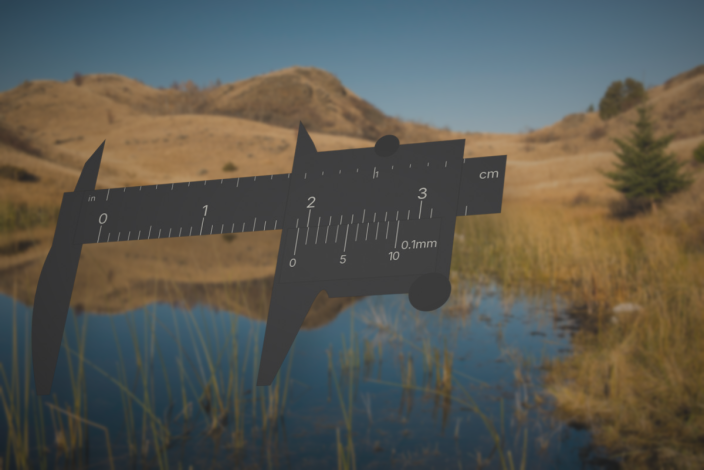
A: mm 19.2
